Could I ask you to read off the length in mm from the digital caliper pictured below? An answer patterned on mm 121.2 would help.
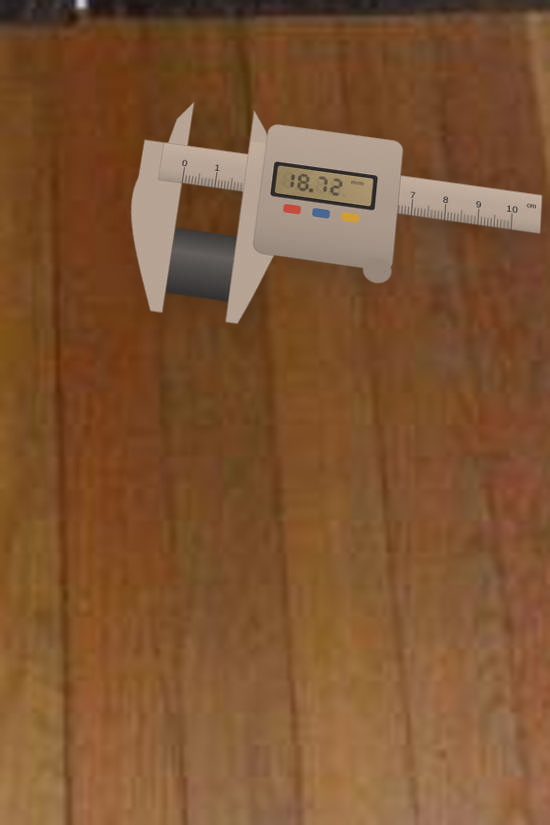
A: mm 18.72
